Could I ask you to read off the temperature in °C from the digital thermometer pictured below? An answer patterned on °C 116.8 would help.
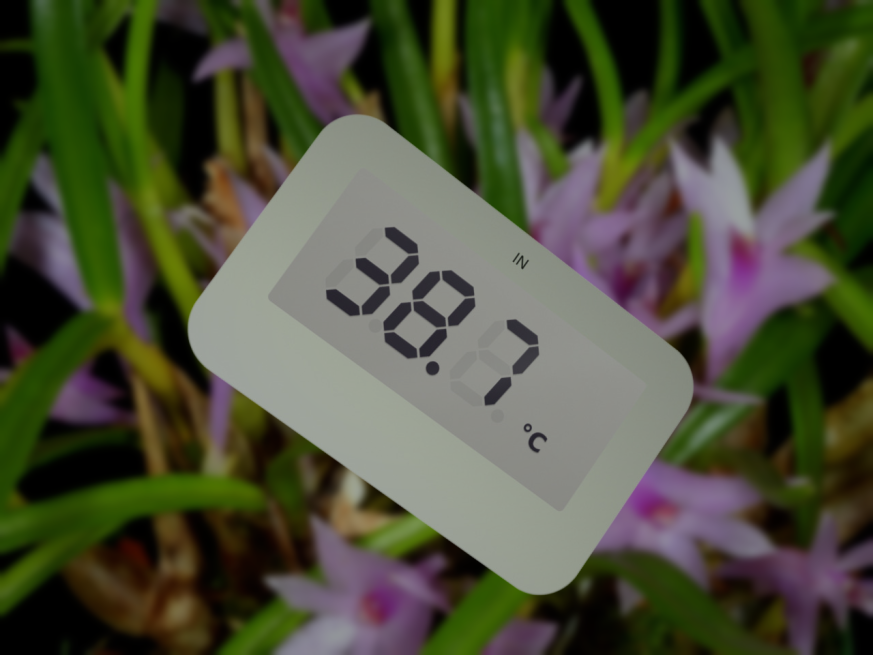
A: °C 38.7
